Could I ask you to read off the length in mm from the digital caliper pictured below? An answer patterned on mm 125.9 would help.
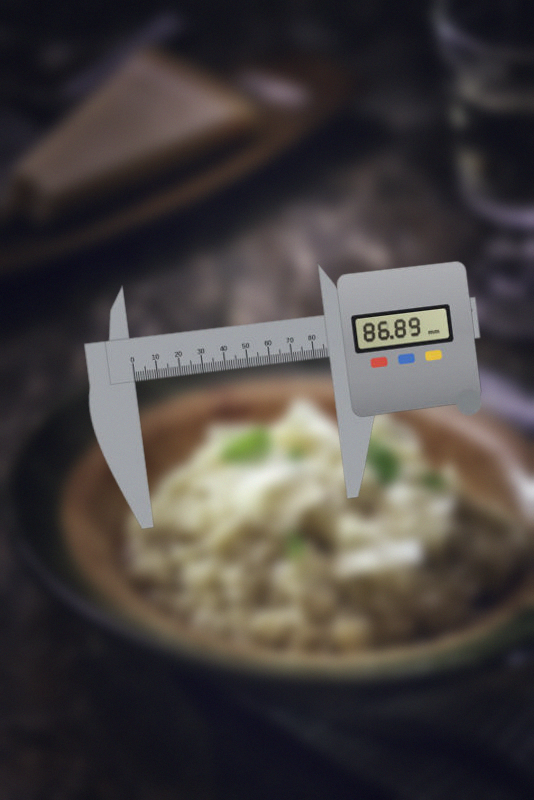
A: mm 86.89
